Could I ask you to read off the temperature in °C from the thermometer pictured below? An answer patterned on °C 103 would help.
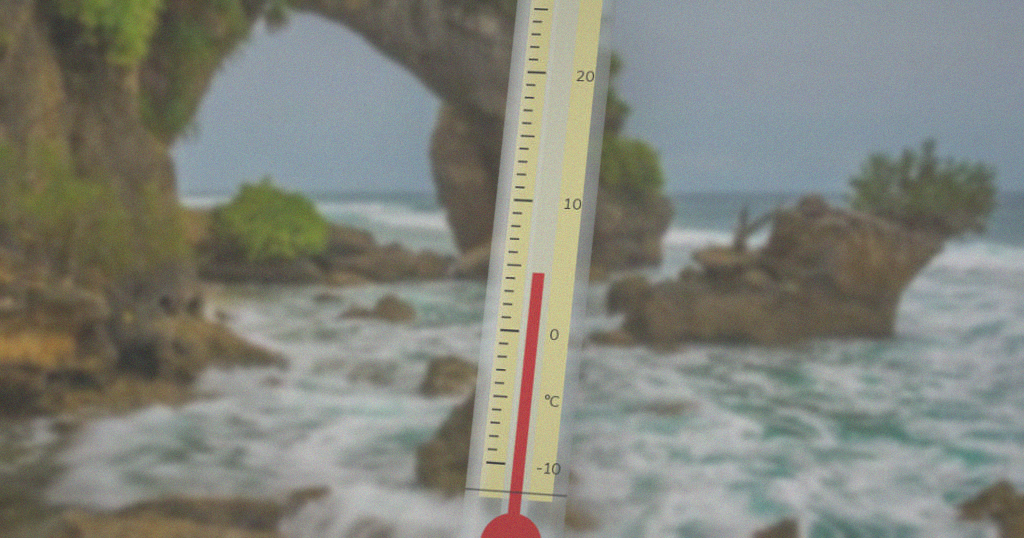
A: °C 4.5
